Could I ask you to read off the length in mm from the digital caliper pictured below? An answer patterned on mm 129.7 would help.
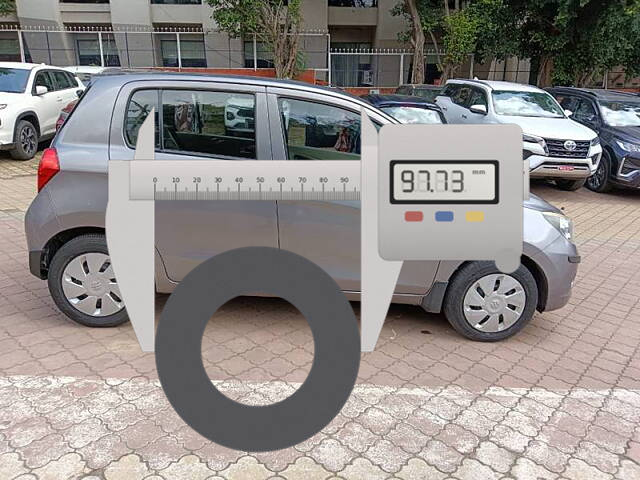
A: mm 97.73
